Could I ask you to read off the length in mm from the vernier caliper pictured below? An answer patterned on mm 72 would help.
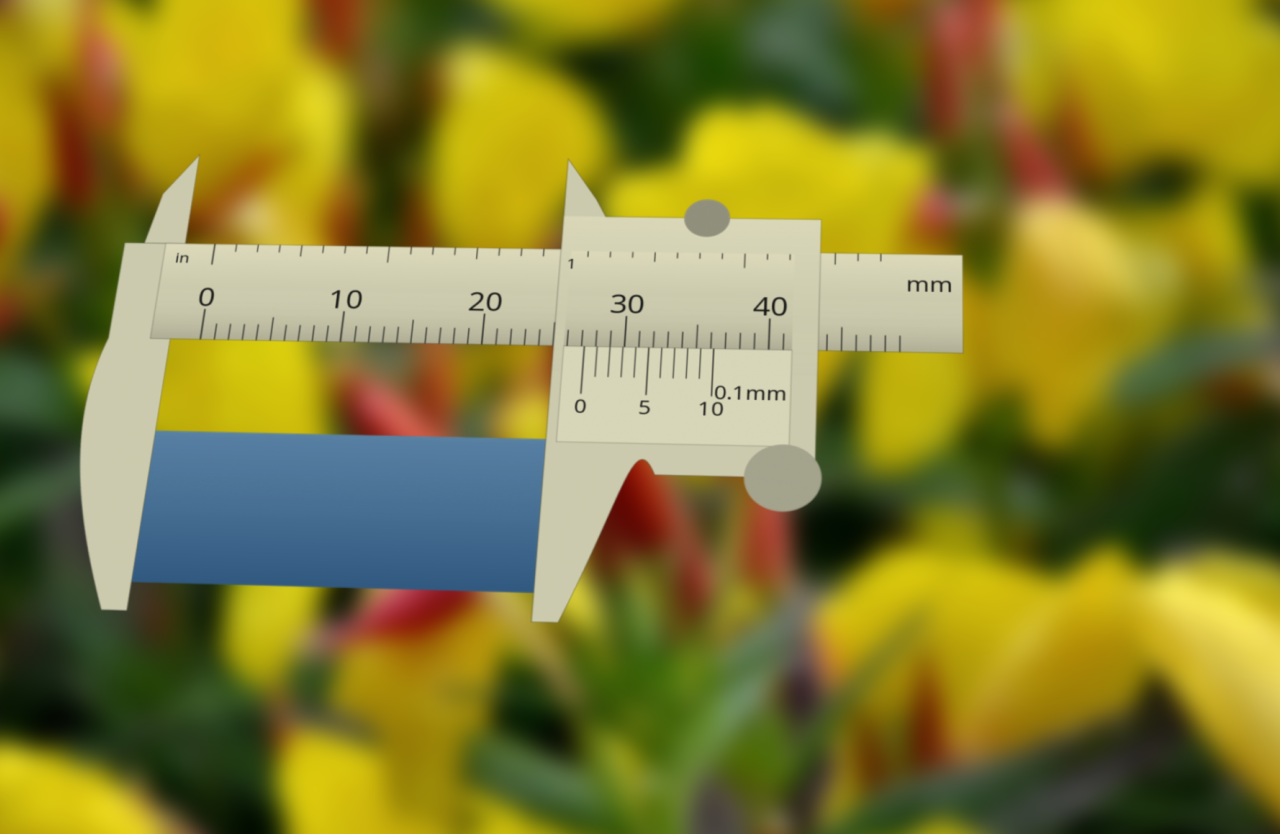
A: mm 27.2
